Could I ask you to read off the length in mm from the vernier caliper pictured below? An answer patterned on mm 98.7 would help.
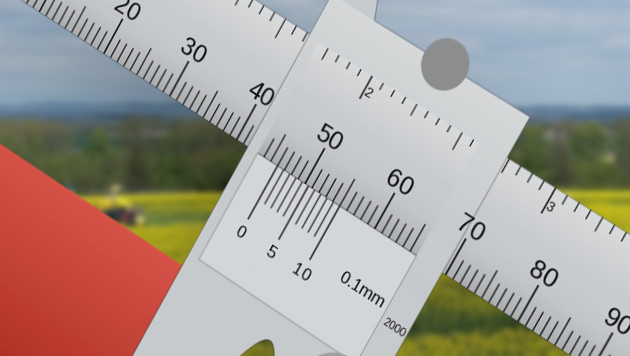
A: mm 46.0
